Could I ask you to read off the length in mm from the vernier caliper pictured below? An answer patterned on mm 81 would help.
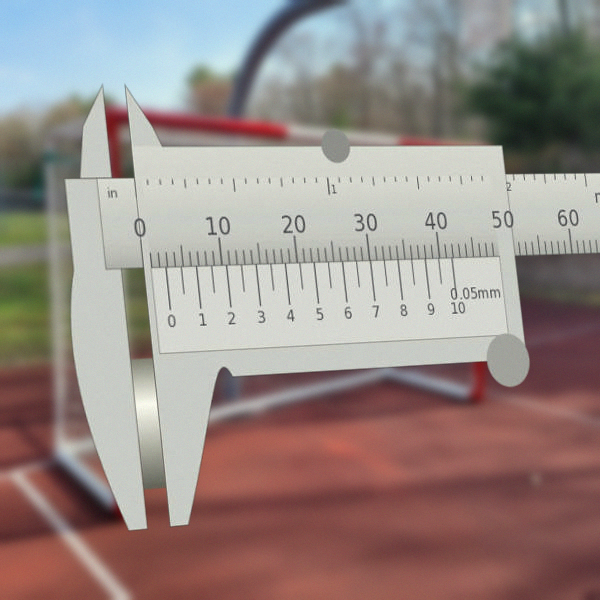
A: mm 2.8
